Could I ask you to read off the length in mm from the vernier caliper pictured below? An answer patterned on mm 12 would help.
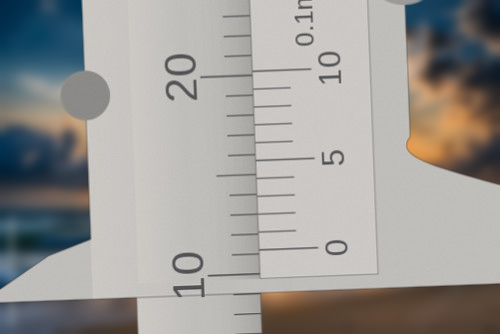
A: mm 11.2
